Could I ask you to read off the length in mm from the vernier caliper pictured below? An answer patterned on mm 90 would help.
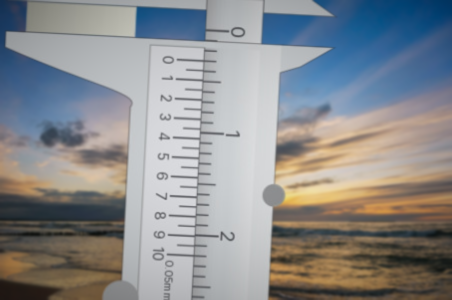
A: mm 3.0
